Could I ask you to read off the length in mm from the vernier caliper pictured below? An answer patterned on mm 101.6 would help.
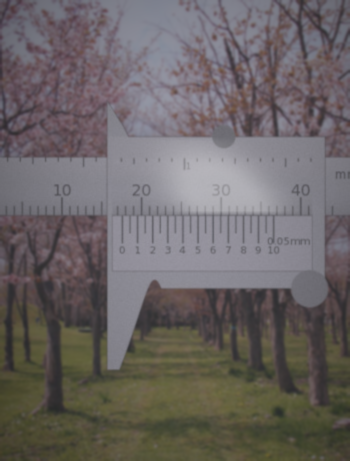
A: mm 17.6
